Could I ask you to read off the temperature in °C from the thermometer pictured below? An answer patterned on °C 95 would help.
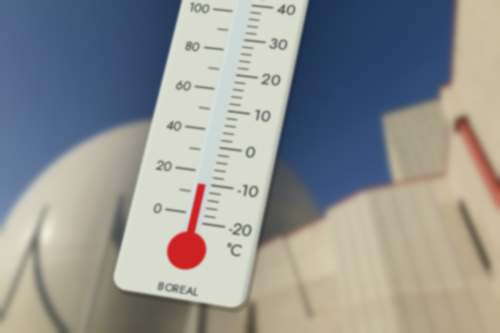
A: °C -10
